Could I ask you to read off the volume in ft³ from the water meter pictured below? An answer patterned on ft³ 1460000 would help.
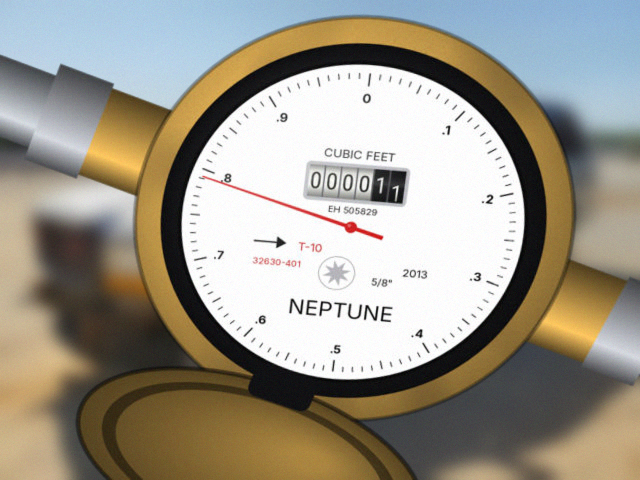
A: ft³ 10.79
